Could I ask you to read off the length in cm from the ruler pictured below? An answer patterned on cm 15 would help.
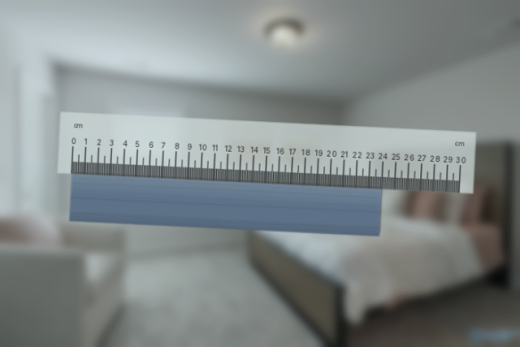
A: cm 24
